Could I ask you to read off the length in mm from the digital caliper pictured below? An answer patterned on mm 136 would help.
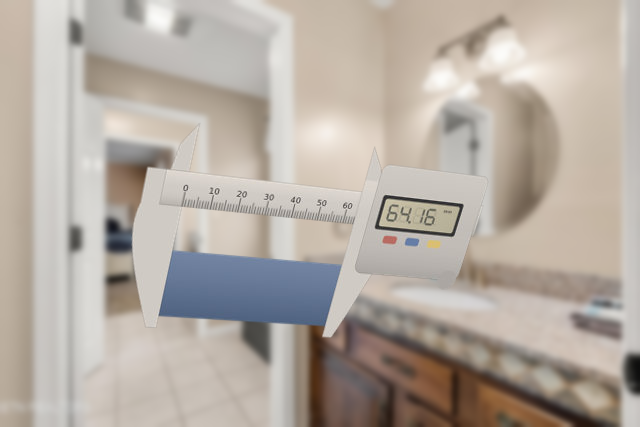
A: mm 64.16
